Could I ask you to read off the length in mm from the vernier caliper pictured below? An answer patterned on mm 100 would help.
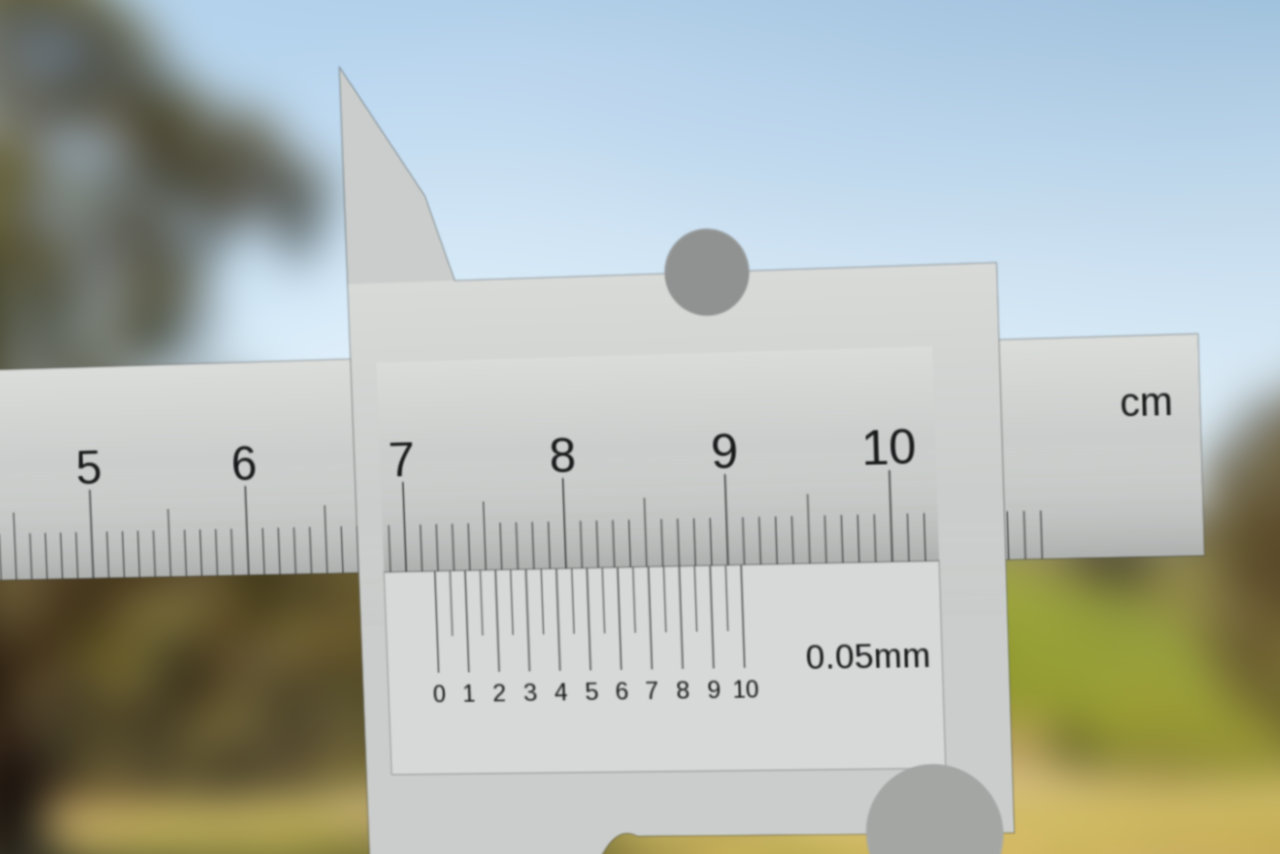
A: mm 71.8
